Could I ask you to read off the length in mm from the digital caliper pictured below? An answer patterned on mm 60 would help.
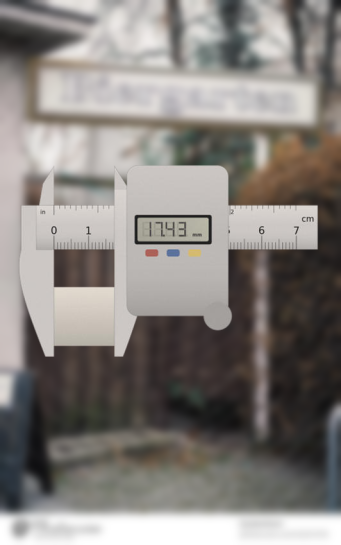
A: mm 17.43
